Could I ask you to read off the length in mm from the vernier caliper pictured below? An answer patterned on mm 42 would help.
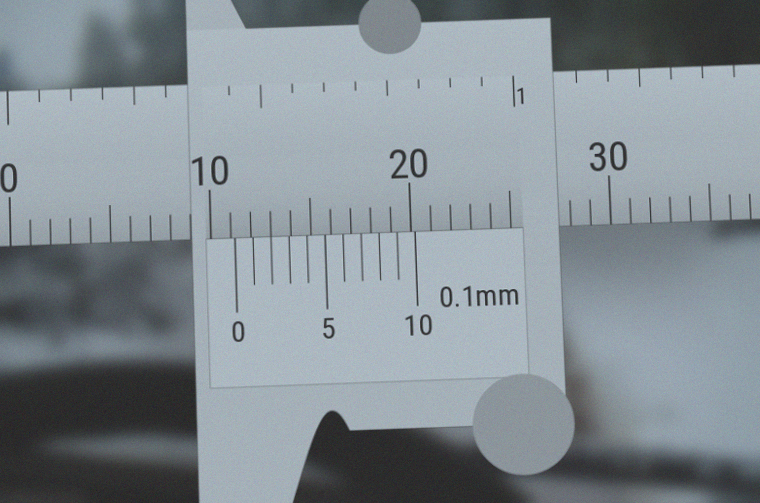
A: mm 11.2
